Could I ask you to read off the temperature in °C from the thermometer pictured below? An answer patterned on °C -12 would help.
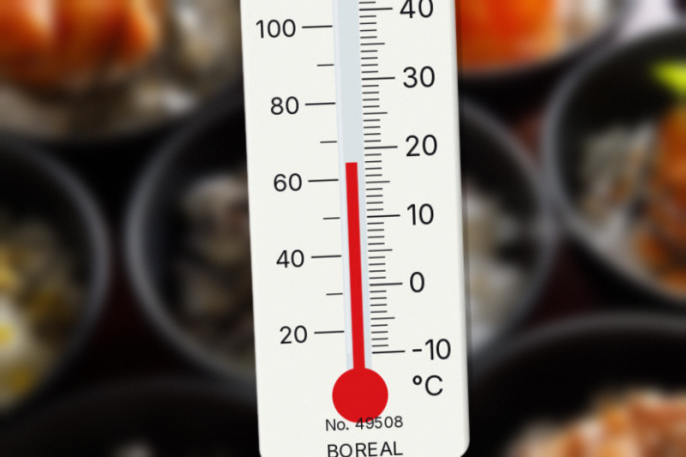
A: °C 18
